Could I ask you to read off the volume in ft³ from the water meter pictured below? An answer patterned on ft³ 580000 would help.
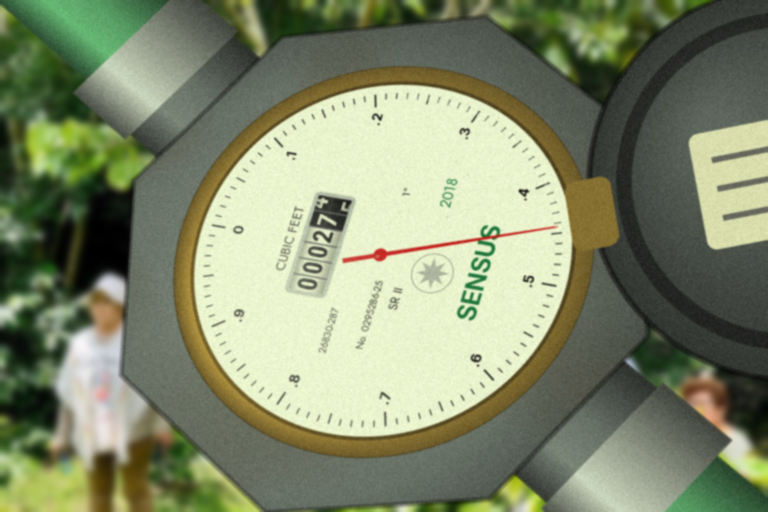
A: ft³ 274.44
